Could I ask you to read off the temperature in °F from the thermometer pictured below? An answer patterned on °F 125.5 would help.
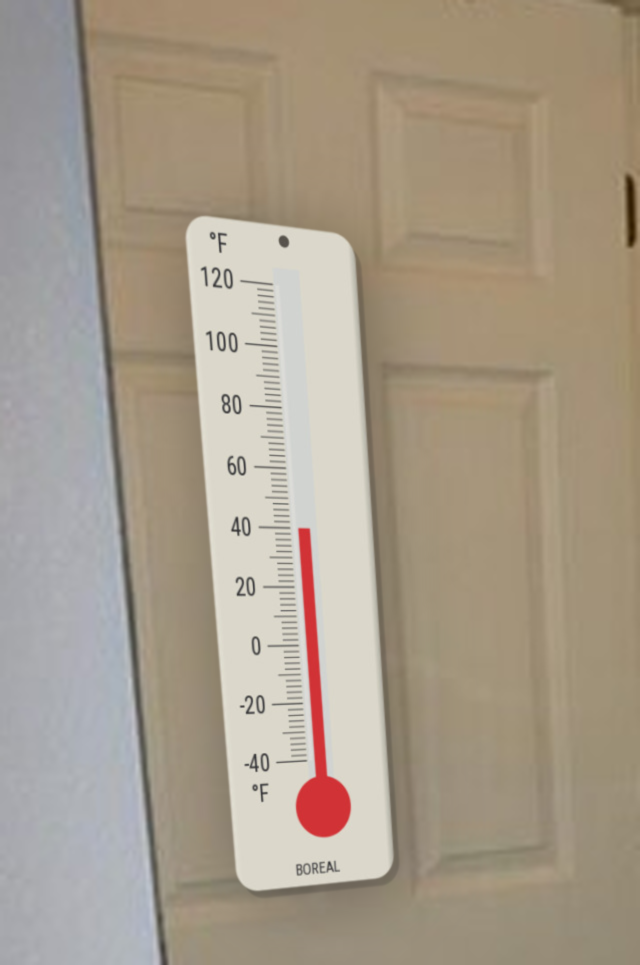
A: °F 40
